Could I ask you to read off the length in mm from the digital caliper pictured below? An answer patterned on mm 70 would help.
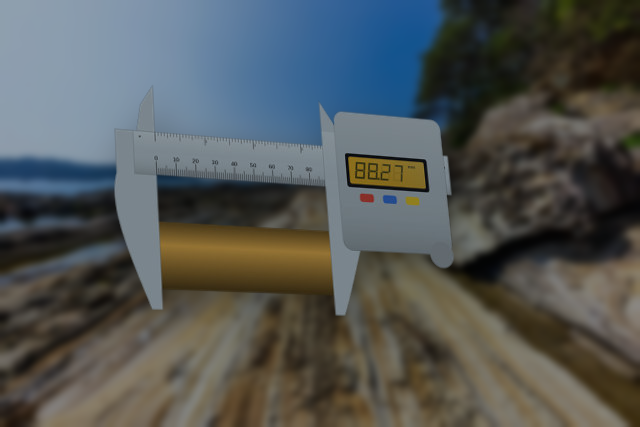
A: mm 88.27
